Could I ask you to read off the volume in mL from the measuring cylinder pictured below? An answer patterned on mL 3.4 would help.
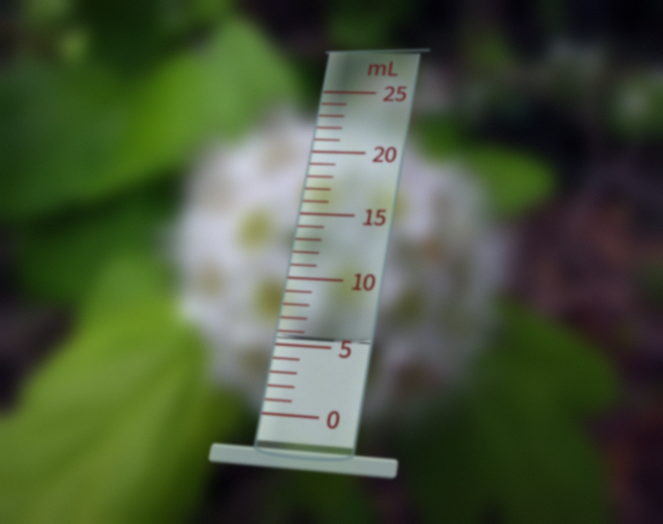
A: mL 5.5
